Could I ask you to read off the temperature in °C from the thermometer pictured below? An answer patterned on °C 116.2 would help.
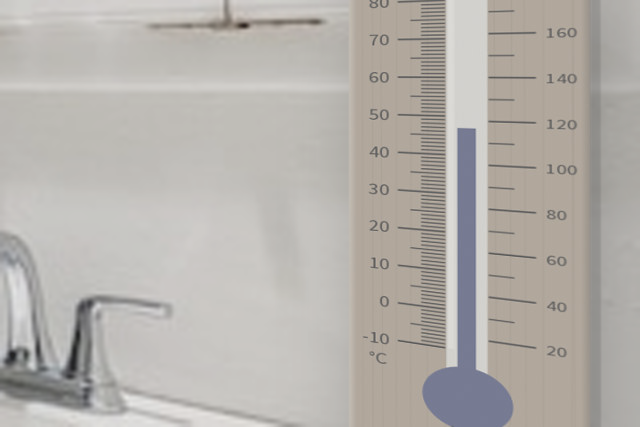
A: °C 47
